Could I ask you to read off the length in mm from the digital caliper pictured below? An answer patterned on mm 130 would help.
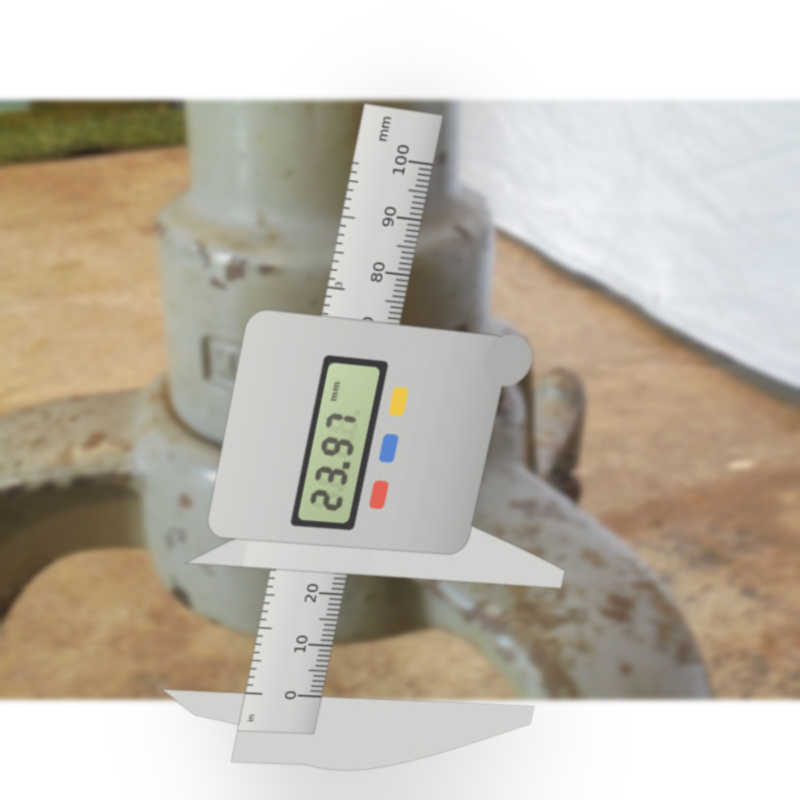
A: mm 23.97
